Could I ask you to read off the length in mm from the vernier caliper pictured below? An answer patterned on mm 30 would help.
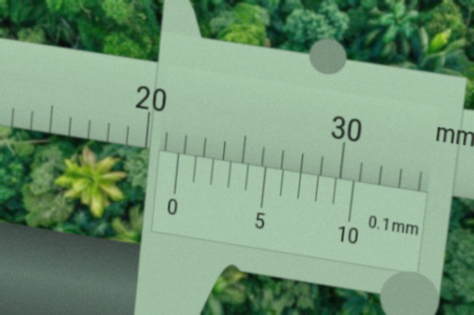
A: mm 21.7
